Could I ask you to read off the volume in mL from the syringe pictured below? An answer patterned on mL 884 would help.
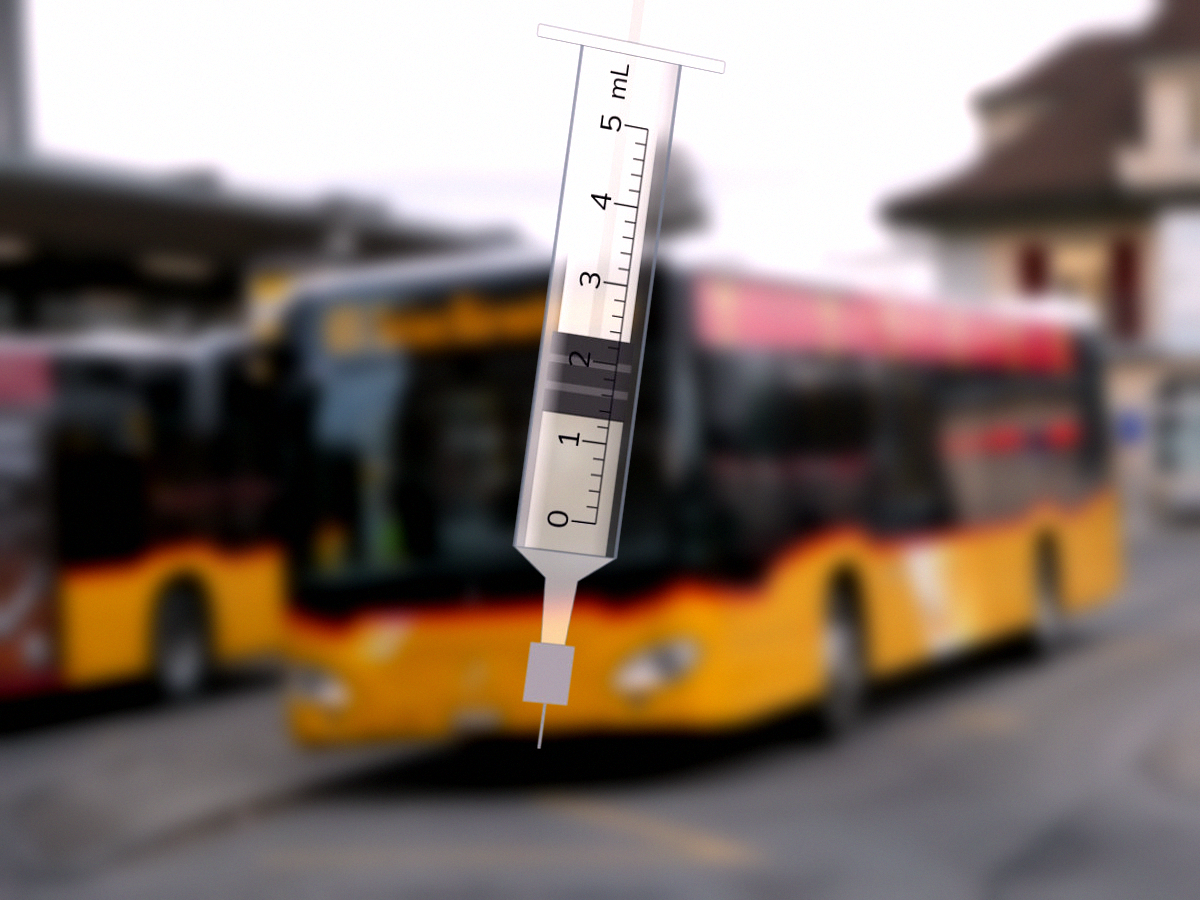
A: mL 1.3
